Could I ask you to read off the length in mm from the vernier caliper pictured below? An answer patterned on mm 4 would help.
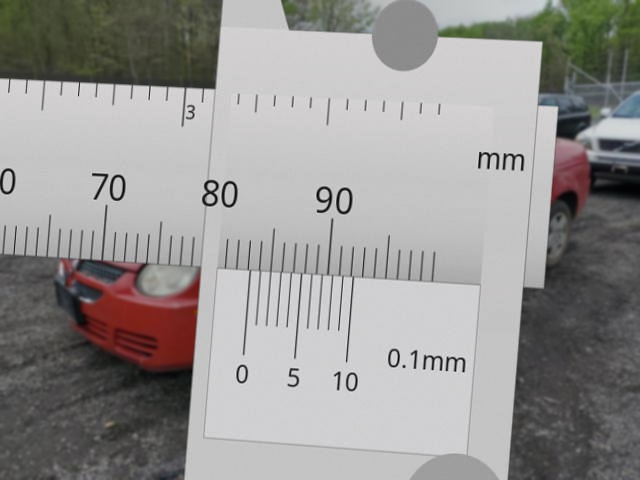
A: mm 83.2
